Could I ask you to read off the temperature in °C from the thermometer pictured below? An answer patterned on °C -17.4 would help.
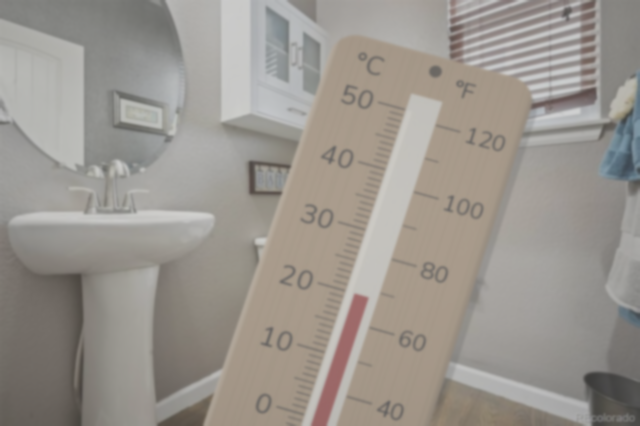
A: °C 20
